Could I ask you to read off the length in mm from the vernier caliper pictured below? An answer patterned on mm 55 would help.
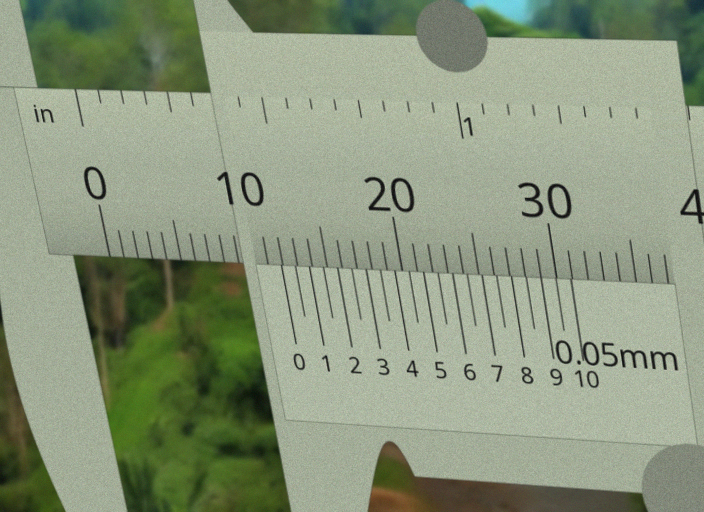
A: mm 11.9
